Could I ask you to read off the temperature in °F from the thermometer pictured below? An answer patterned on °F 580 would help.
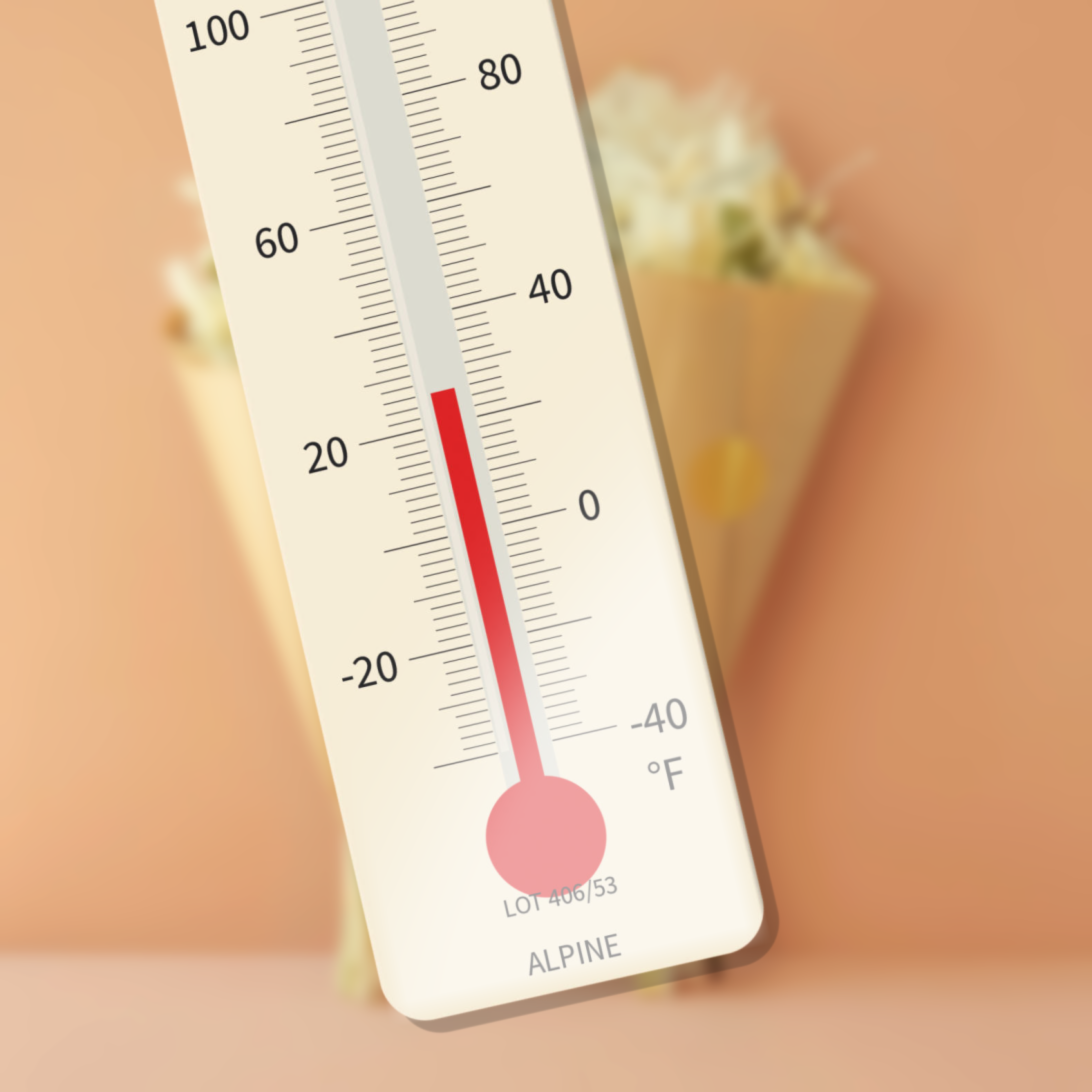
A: °F 26
